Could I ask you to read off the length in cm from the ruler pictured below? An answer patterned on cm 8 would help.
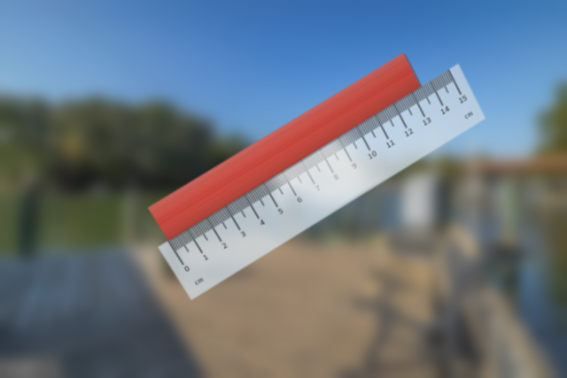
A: cm 13.5
